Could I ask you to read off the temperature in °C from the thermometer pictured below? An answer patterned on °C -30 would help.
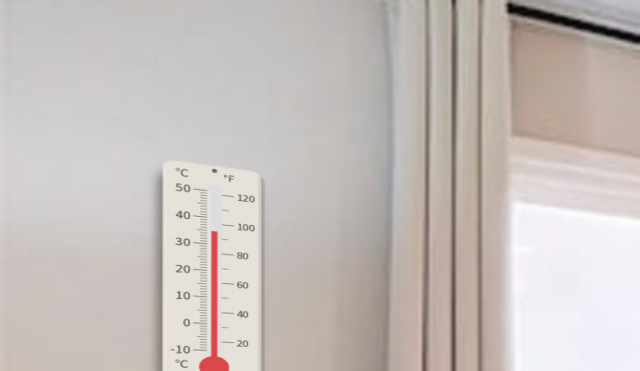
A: °C 35
